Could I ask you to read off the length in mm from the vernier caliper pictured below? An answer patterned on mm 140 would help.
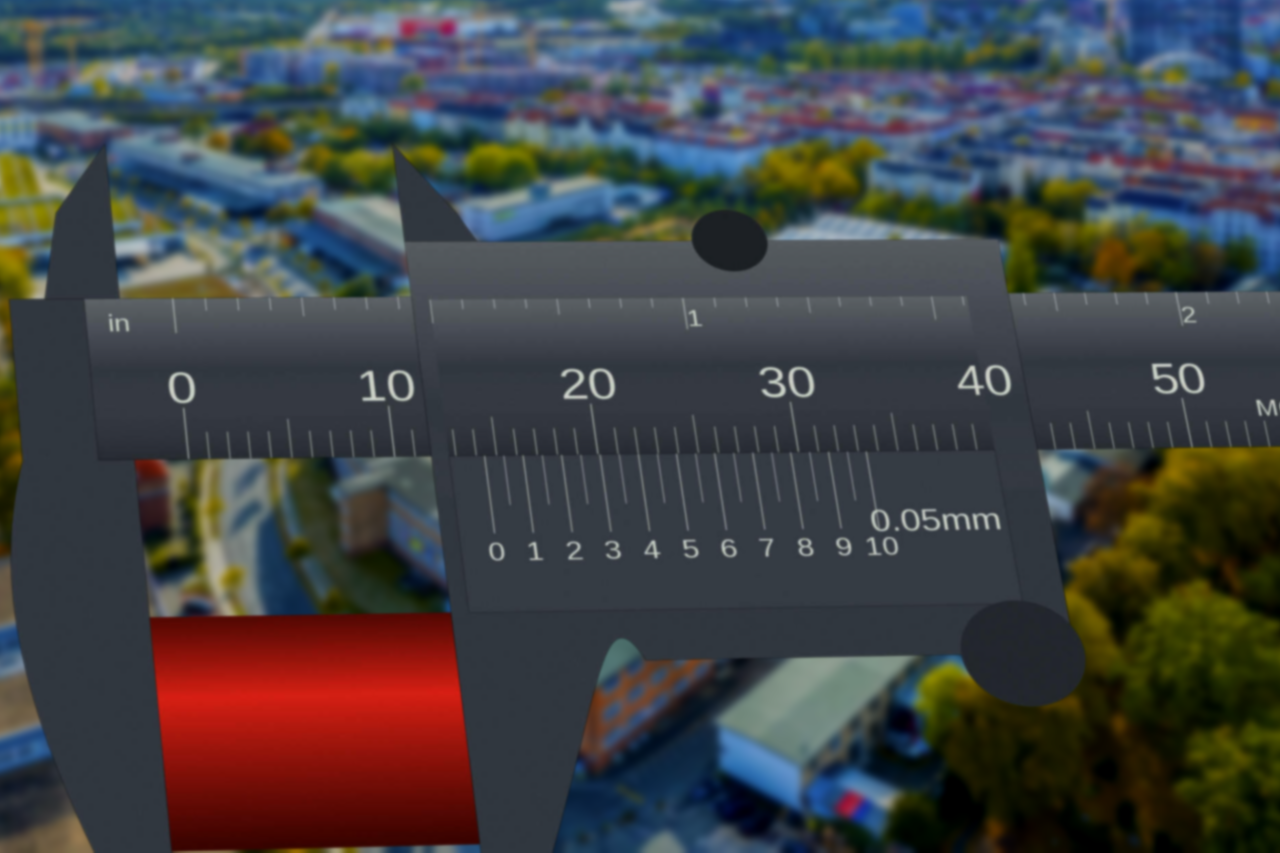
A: mm 14.4
